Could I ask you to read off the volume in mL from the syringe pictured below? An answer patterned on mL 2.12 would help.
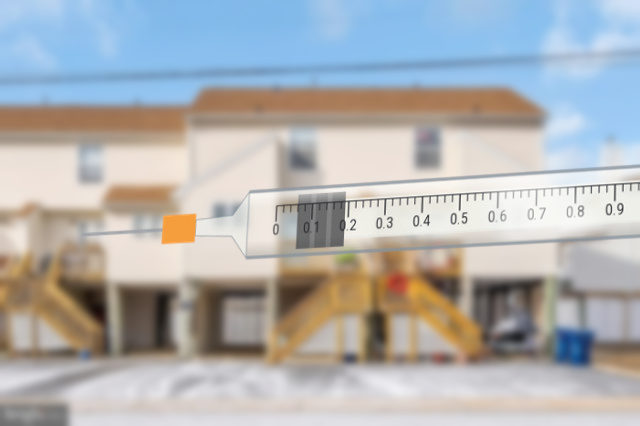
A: mL 0.06
